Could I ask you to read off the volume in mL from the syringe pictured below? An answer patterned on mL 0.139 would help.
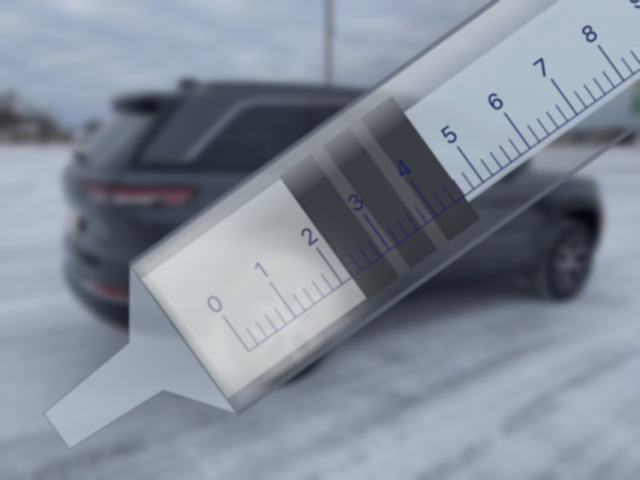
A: mL 2.2
